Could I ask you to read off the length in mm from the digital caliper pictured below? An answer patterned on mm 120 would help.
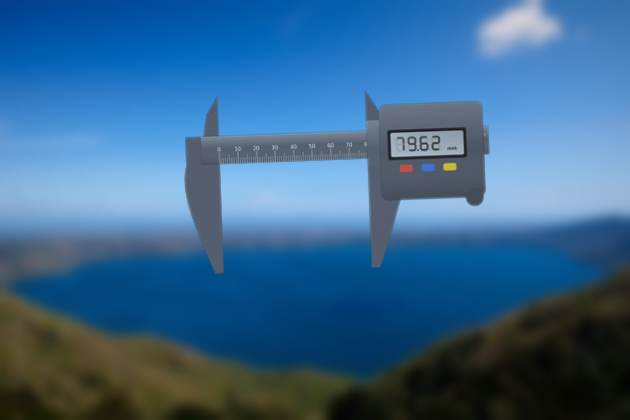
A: mm 79.62
